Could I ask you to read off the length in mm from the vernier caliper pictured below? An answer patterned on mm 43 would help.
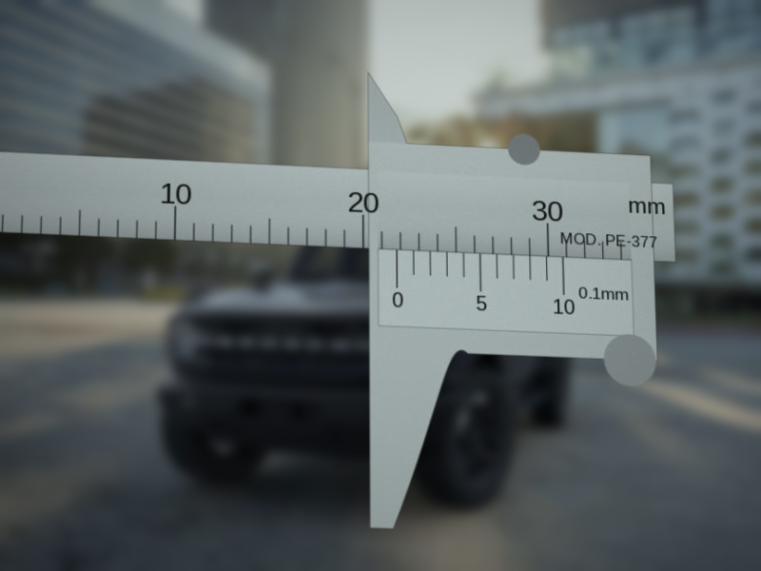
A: mm 21.8
